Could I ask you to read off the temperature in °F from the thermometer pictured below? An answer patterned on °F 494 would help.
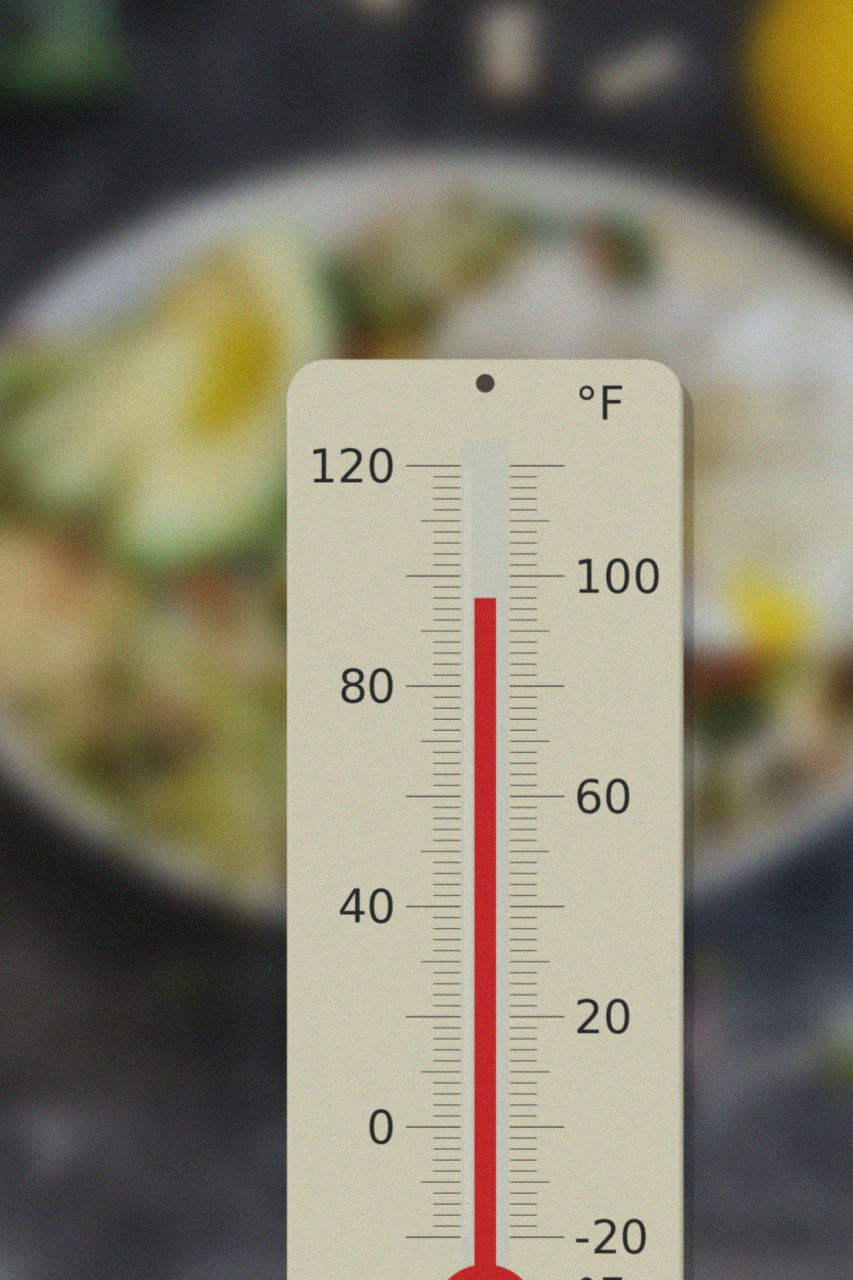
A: °F 96
